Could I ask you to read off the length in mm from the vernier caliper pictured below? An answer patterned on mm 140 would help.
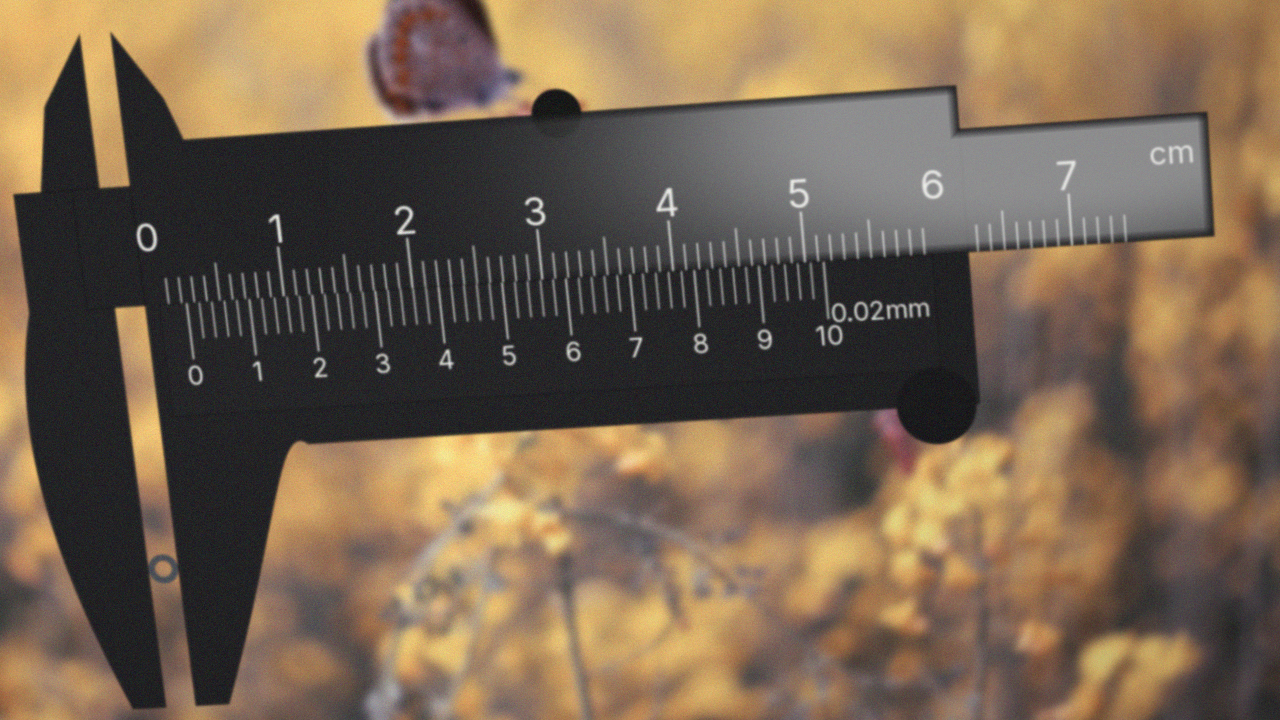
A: mm 2.4
